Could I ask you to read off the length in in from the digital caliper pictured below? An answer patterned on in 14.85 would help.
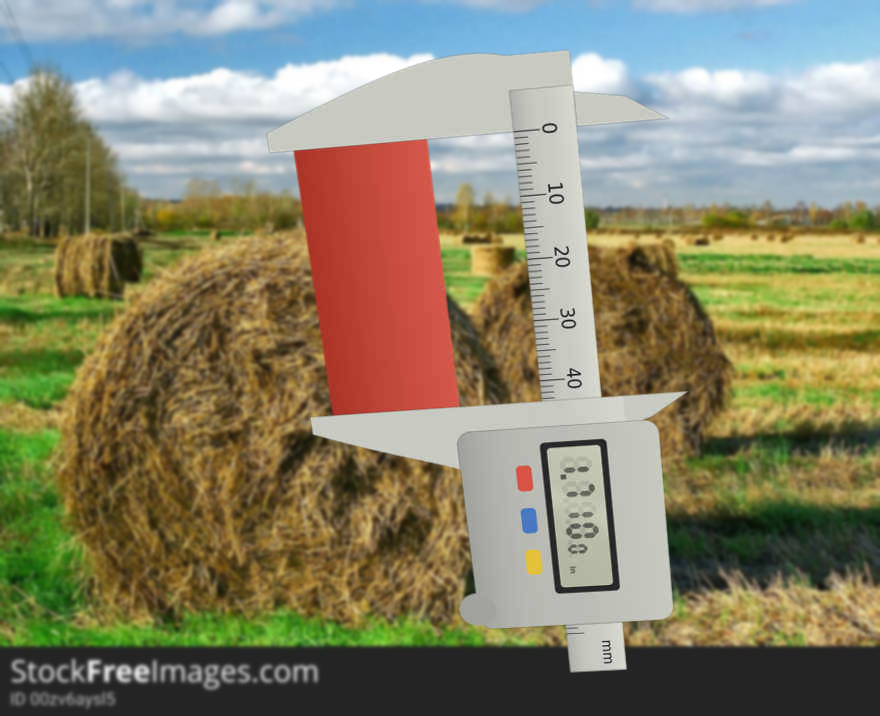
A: in 1.7100
